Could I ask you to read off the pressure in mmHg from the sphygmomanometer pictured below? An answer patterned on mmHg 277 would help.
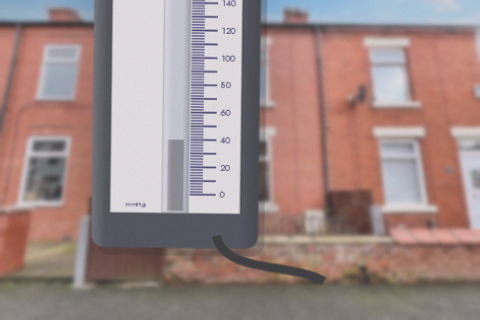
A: mmHg 40
